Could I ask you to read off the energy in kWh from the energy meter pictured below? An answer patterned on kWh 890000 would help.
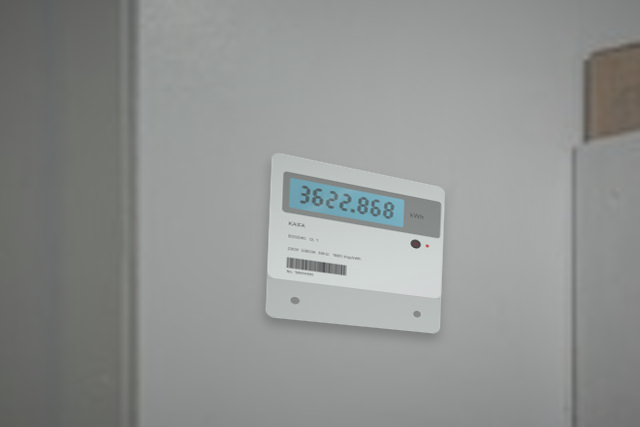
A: kWh 3622.868
